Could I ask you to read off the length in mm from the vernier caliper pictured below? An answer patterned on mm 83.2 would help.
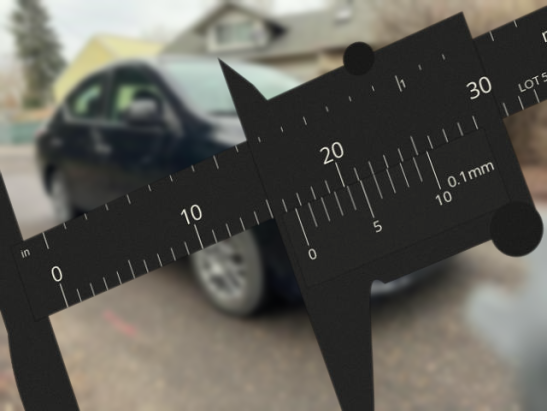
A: mm 16.6
